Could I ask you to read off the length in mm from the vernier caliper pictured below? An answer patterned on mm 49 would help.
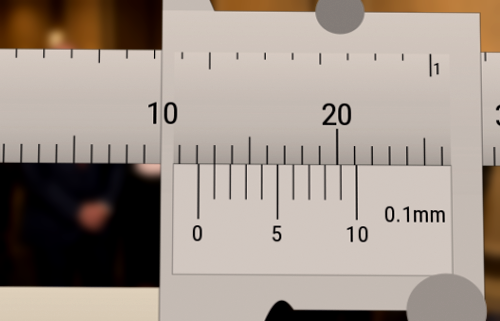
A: mm 12.1
